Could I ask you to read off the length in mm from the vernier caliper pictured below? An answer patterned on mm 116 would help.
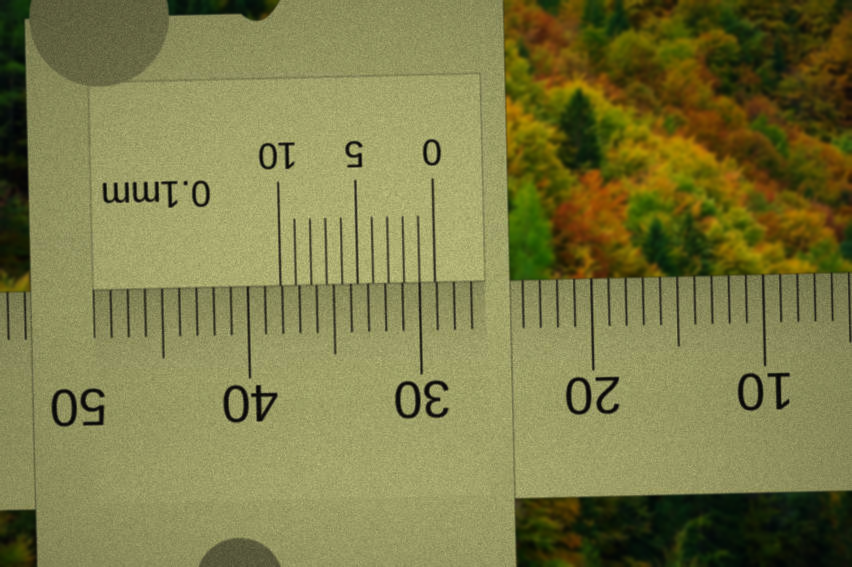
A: mm 29.1
